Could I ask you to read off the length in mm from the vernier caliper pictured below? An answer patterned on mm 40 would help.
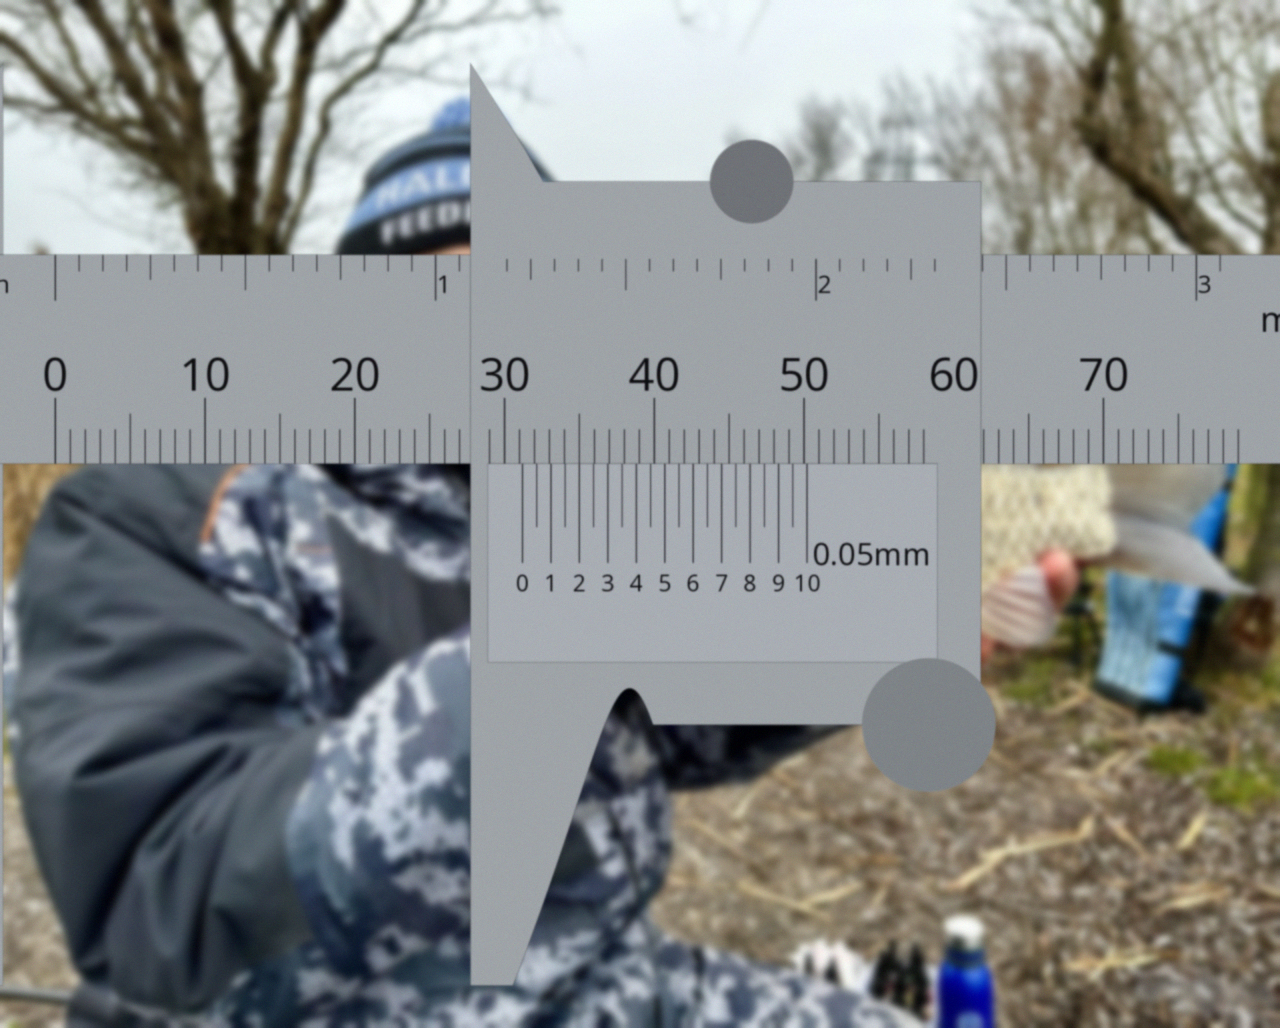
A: mm 31.2
